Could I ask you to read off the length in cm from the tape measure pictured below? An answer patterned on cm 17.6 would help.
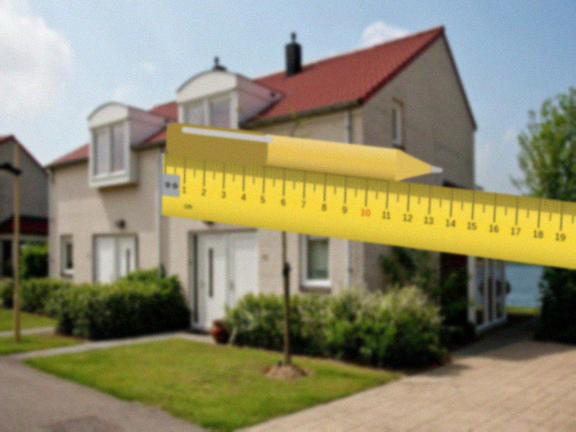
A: cm 13.5
